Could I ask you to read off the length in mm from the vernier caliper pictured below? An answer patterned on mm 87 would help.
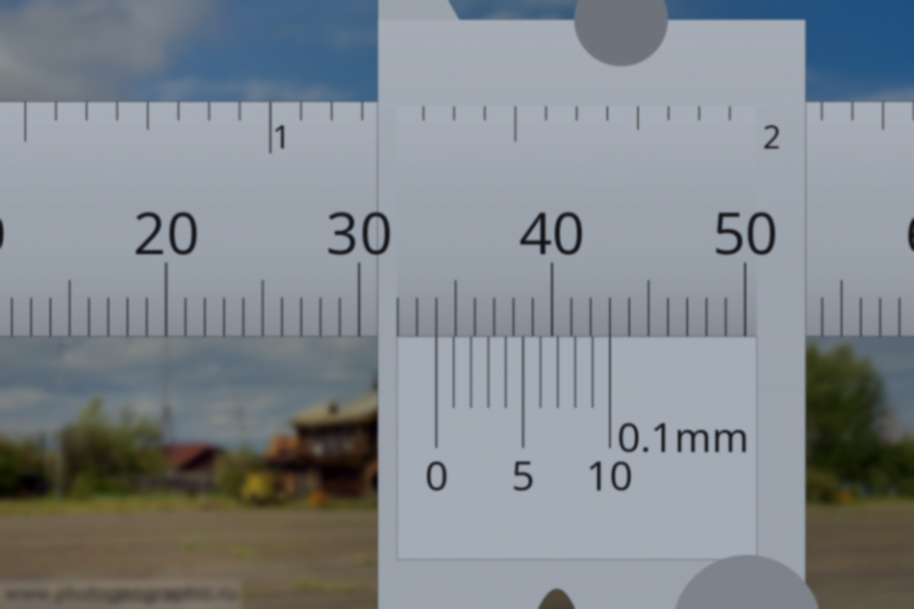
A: mm 34.0
